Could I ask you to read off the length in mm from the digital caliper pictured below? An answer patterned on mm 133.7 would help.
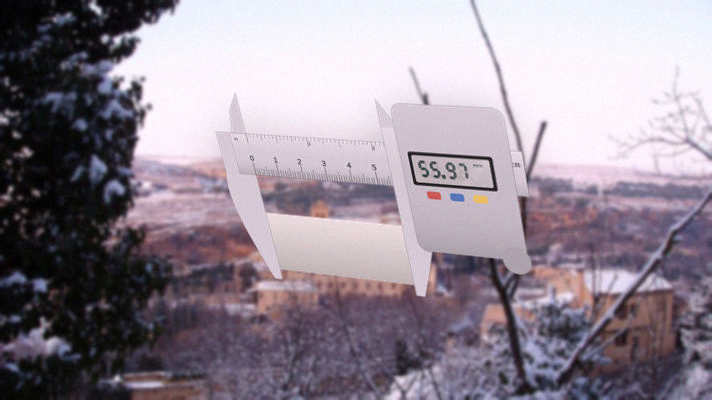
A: mm 55.97
